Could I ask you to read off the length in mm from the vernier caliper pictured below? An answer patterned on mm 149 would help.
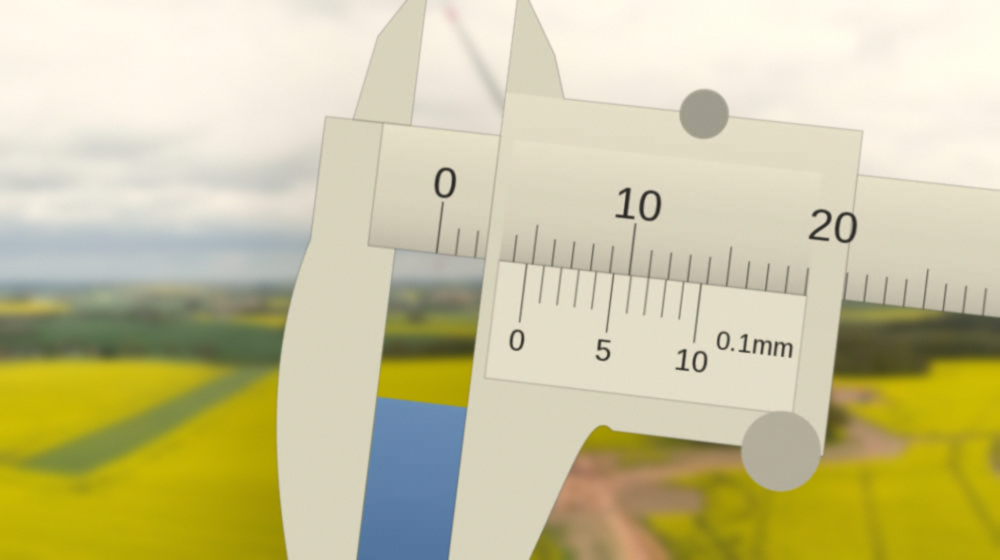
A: mm 4.7
